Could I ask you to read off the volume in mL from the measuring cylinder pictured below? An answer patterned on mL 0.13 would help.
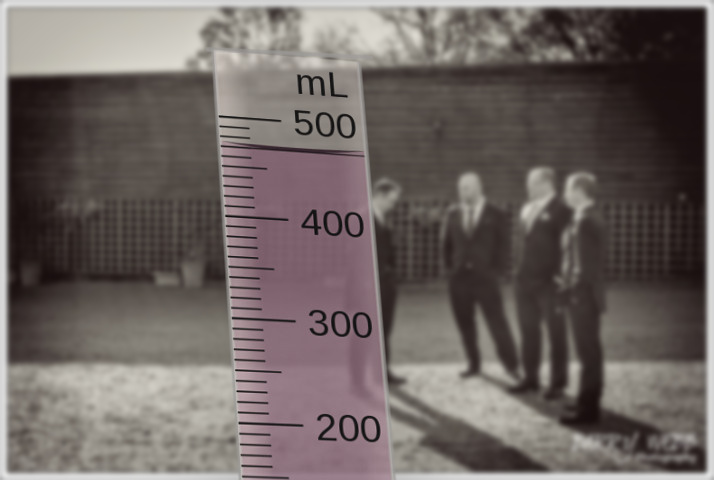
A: mL 470
